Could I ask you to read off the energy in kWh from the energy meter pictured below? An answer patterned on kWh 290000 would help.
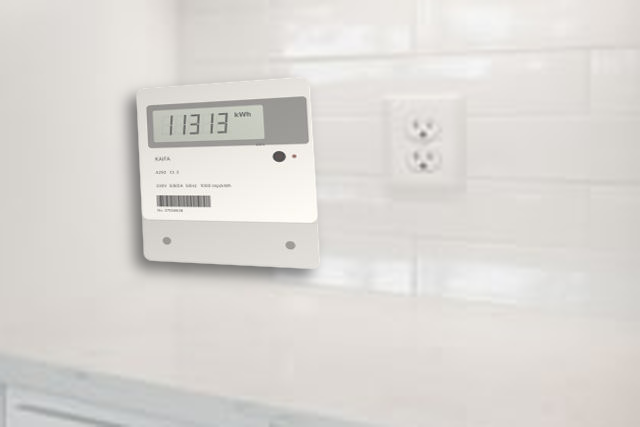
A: kWh 11313
